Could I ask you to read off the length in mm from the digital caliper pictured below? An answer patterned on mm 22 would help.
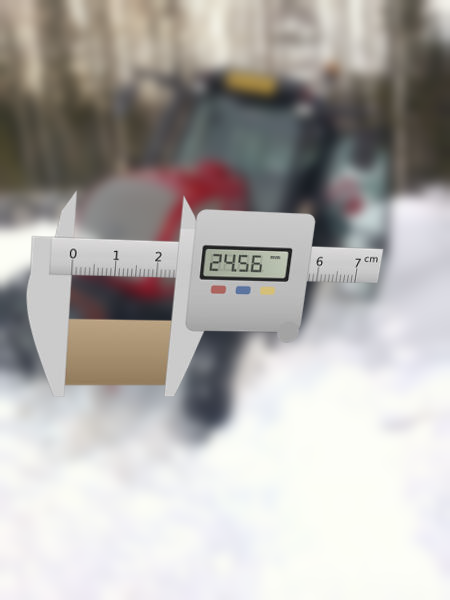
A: mm 24.56
